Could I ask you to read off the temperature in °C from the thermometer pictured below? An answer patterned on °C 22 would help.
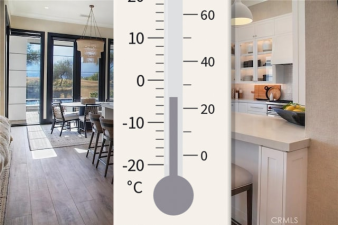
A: °C -4
